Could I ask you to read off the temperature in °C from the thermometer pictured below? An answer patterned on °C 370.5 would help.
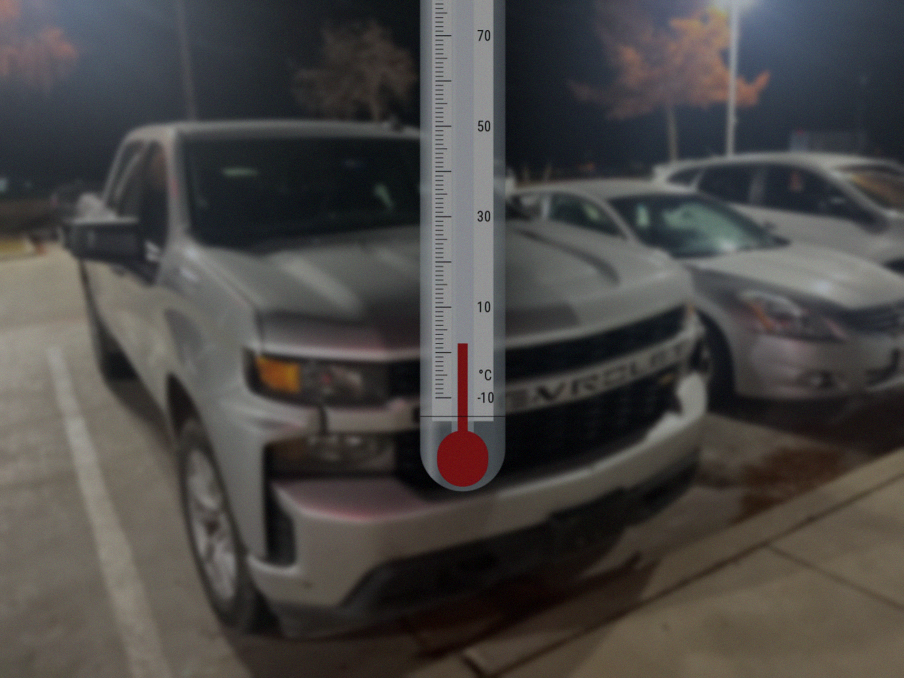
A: °C 2
